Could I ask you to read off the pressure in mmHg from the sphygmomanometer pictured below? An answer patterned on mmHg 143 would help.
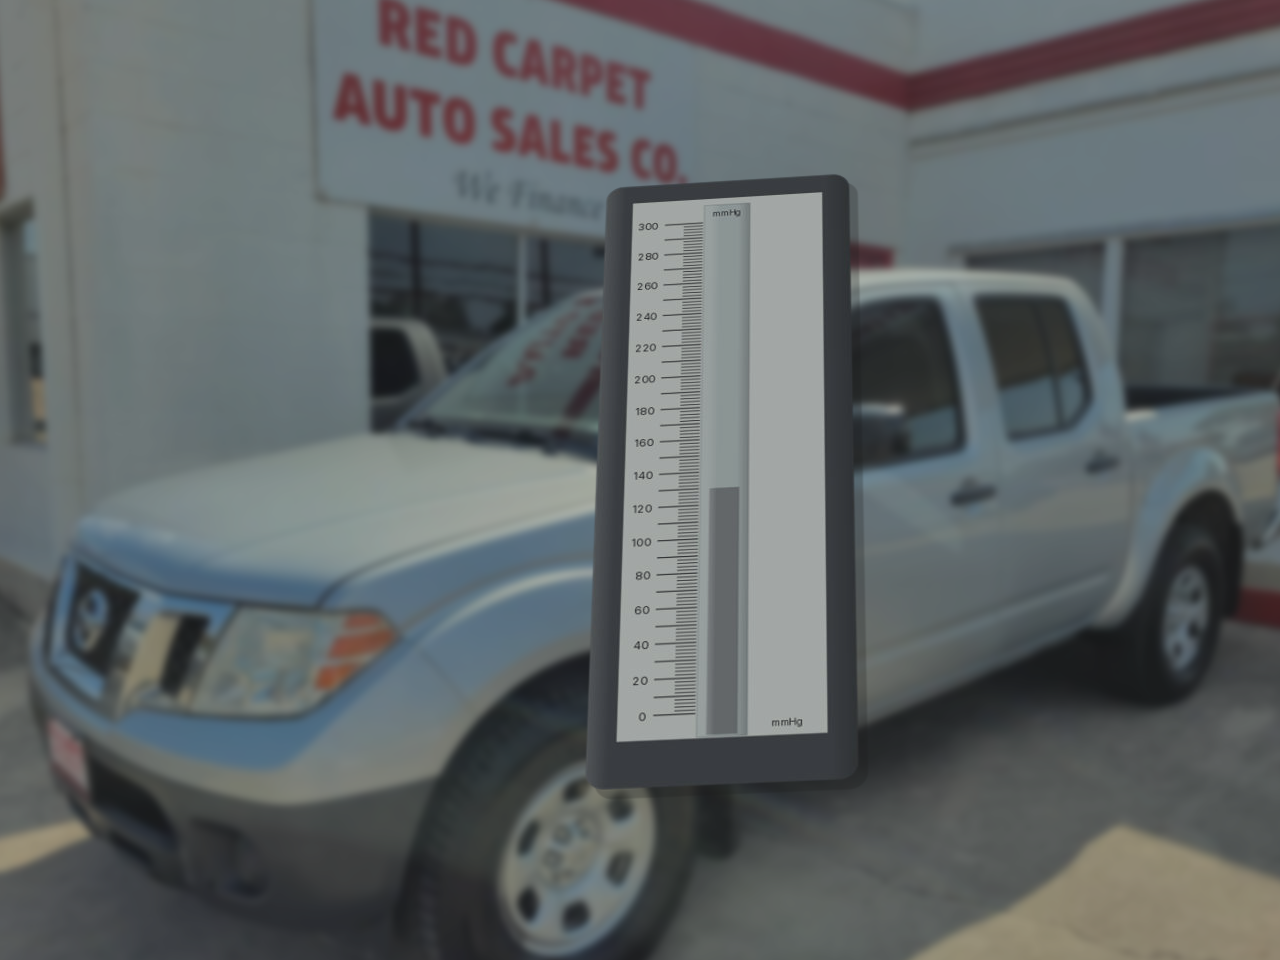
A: mmHg 130
